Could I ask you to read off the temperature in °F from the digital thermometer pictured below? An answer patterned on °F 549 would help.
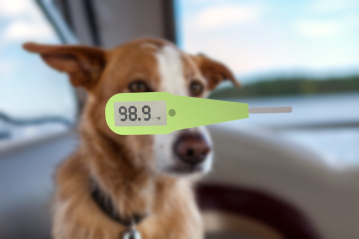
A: °F 98.9
